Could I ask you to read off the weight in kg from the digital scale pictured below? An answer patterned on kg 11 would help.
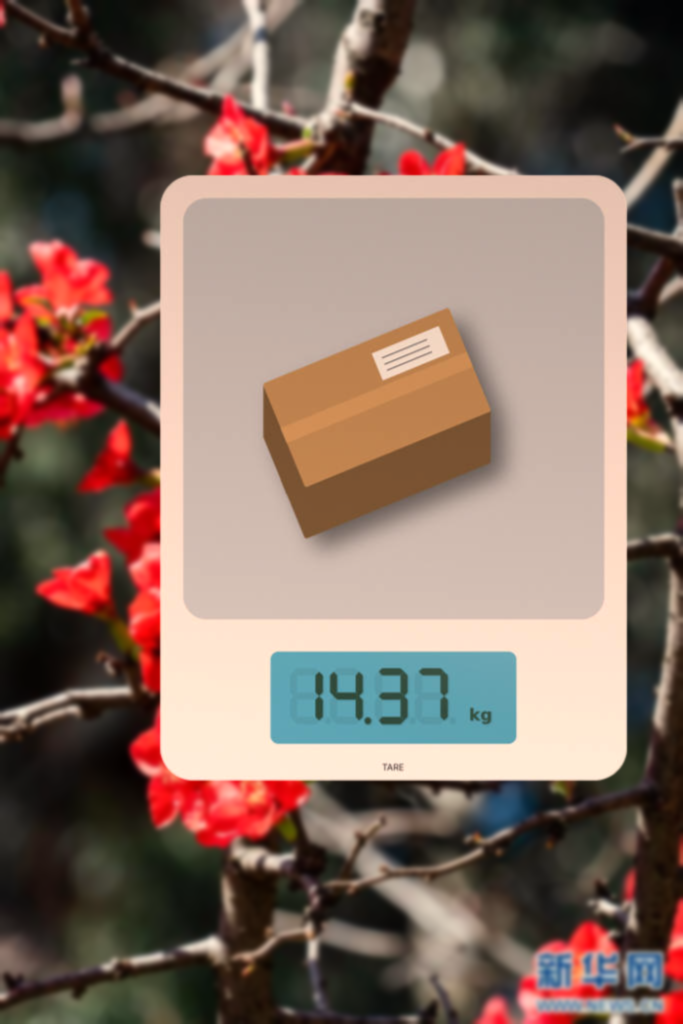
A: kg 14.37
